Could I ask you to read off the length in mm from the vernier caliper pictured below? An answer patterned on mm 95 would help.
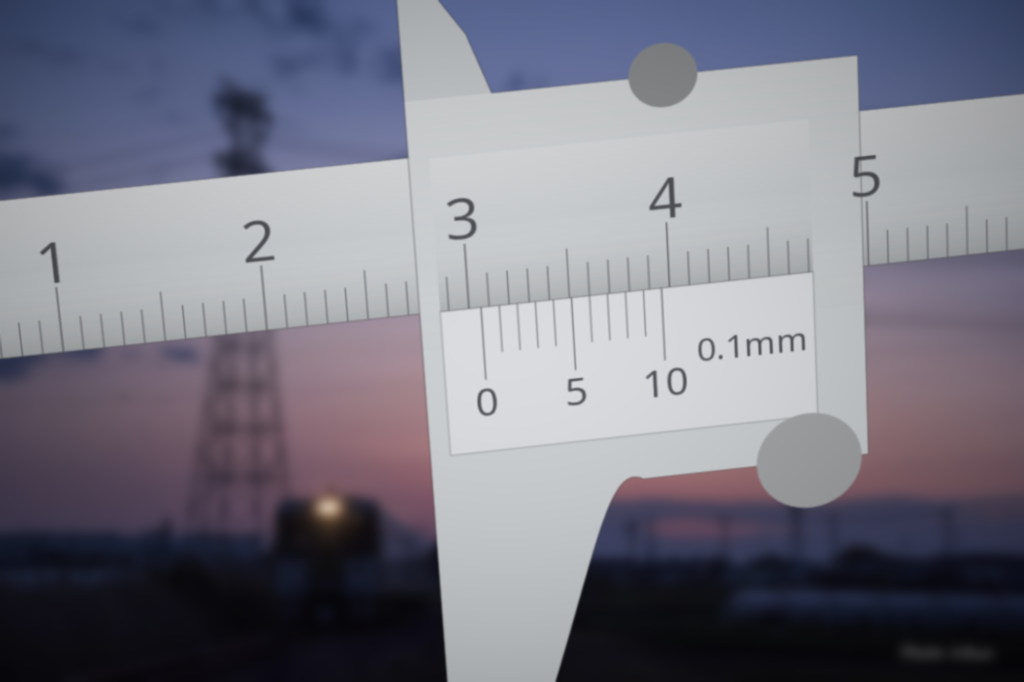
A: mm 30.6
